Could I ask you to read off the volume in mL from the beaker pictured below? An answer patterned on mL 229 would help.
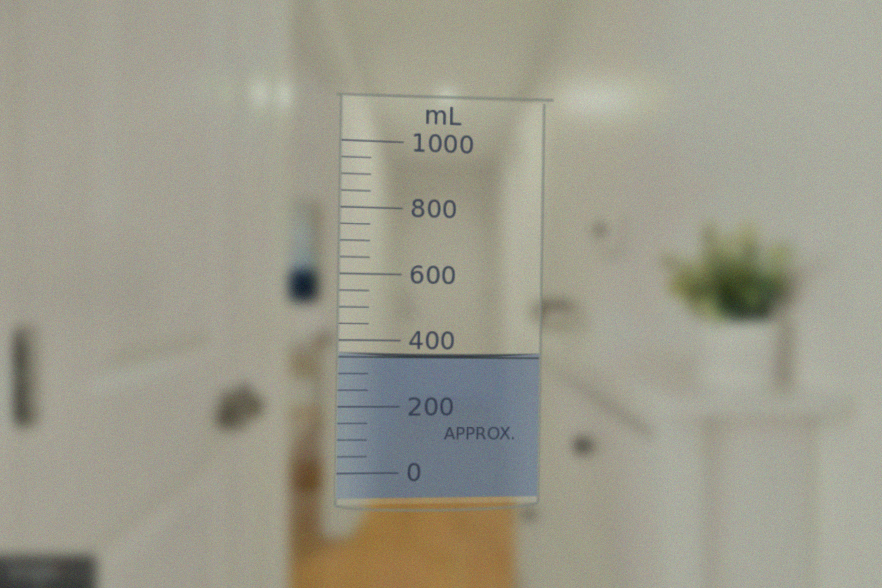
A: mL 350
